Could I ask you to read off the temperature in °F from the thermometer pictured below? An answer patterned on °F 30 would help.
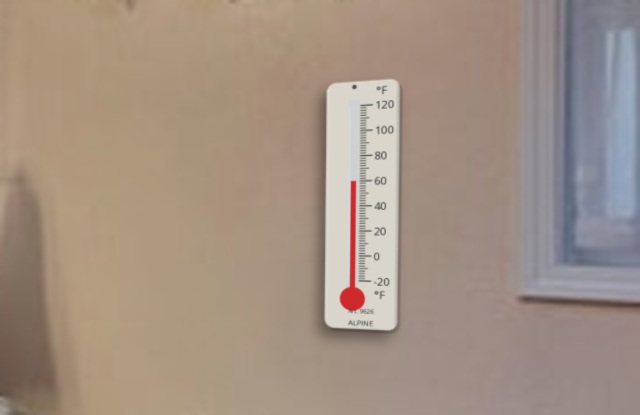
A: °F 60
